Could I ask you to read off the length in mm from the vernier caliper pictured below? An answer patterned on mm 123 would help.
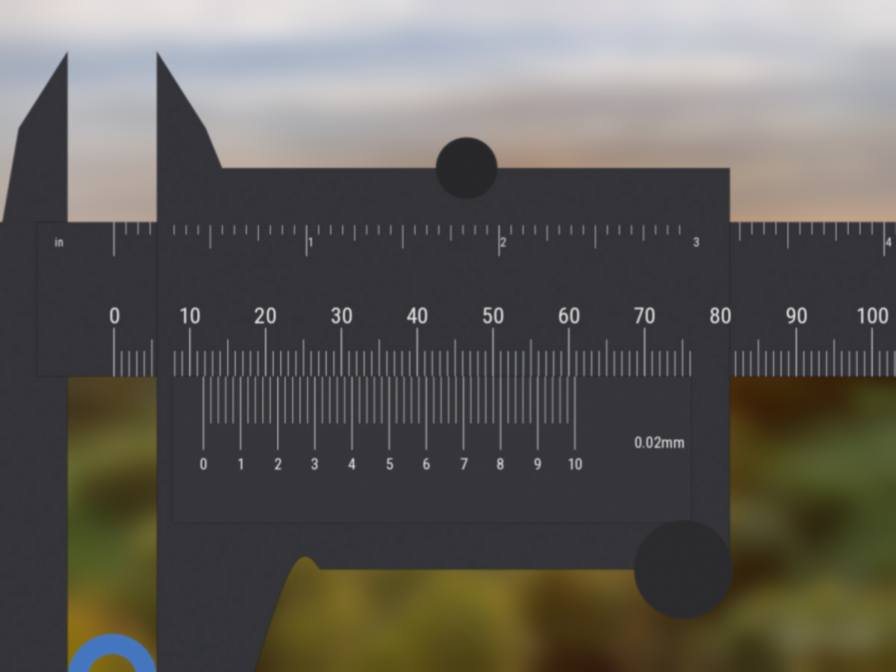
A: mm 11.8
